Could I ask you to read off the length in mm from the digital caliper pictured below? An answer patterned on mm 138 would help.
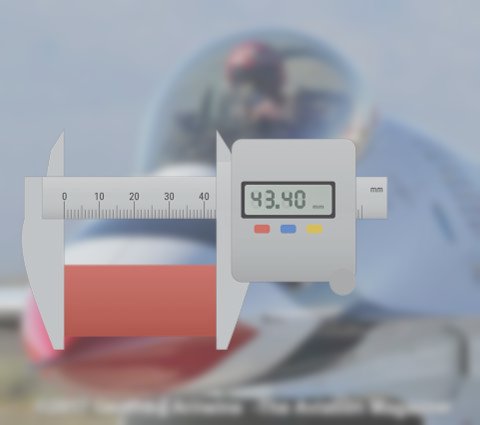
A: mm 43.40
